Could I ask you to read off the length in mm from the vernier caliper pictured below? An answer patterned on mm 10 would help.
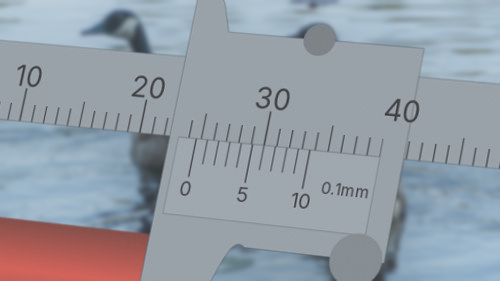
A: mm 24.6
